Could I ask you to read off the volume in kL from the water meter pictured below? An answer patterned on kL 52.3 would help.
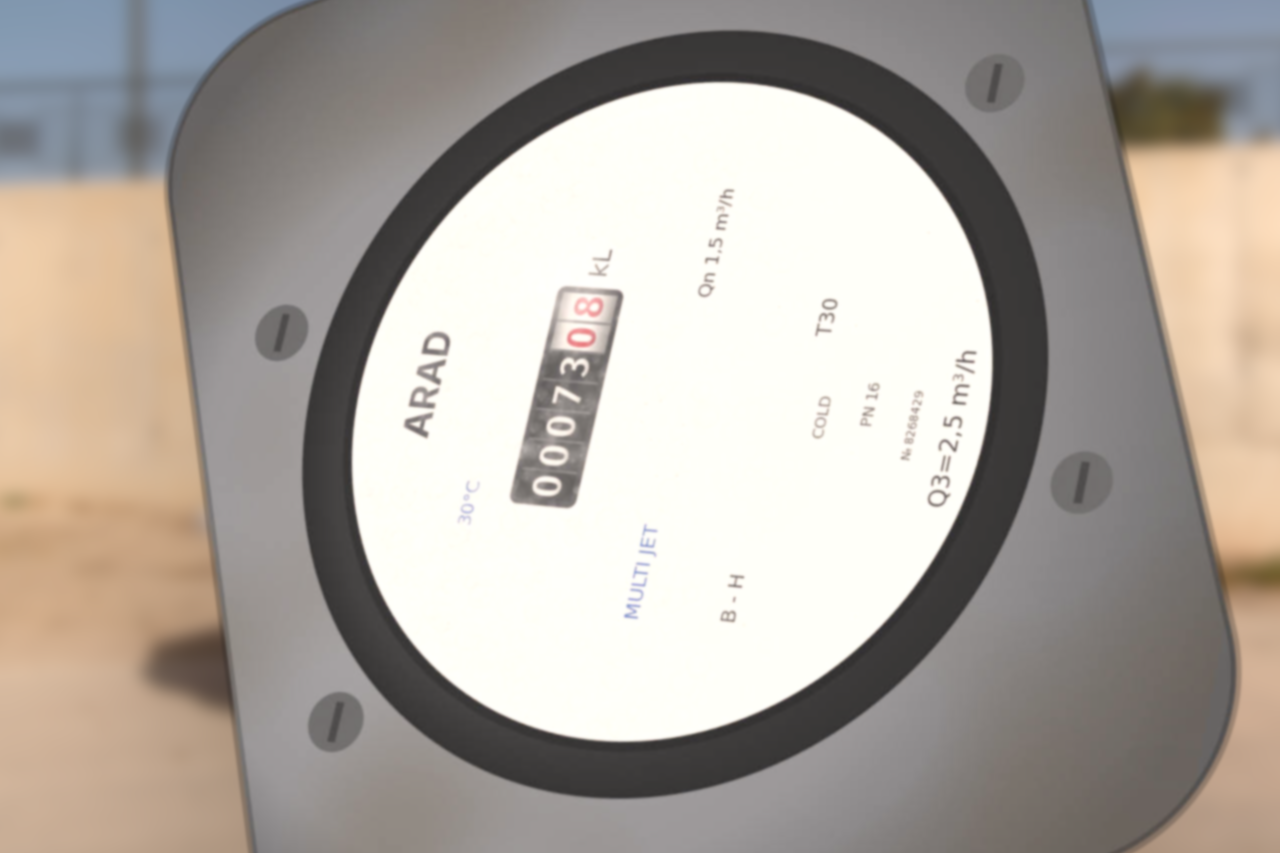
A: kL 73.08
